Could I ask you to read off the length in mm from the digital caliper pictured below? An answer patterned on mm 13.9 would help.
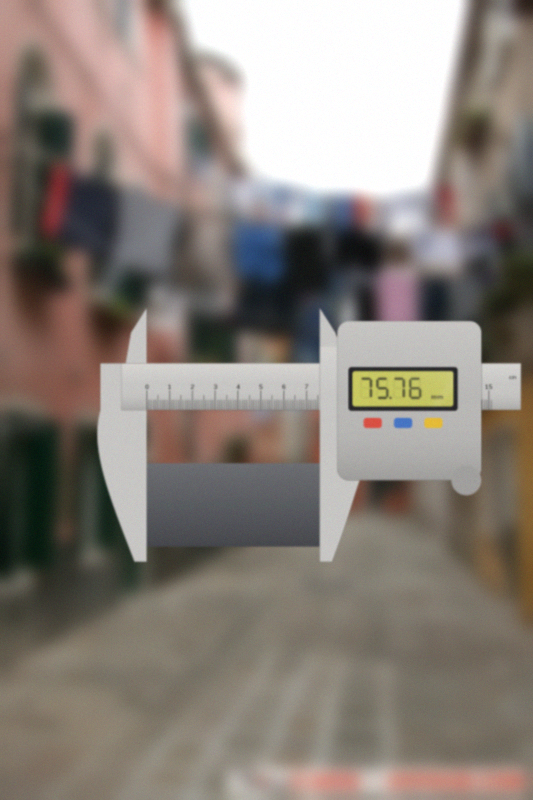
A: mm 75.76
